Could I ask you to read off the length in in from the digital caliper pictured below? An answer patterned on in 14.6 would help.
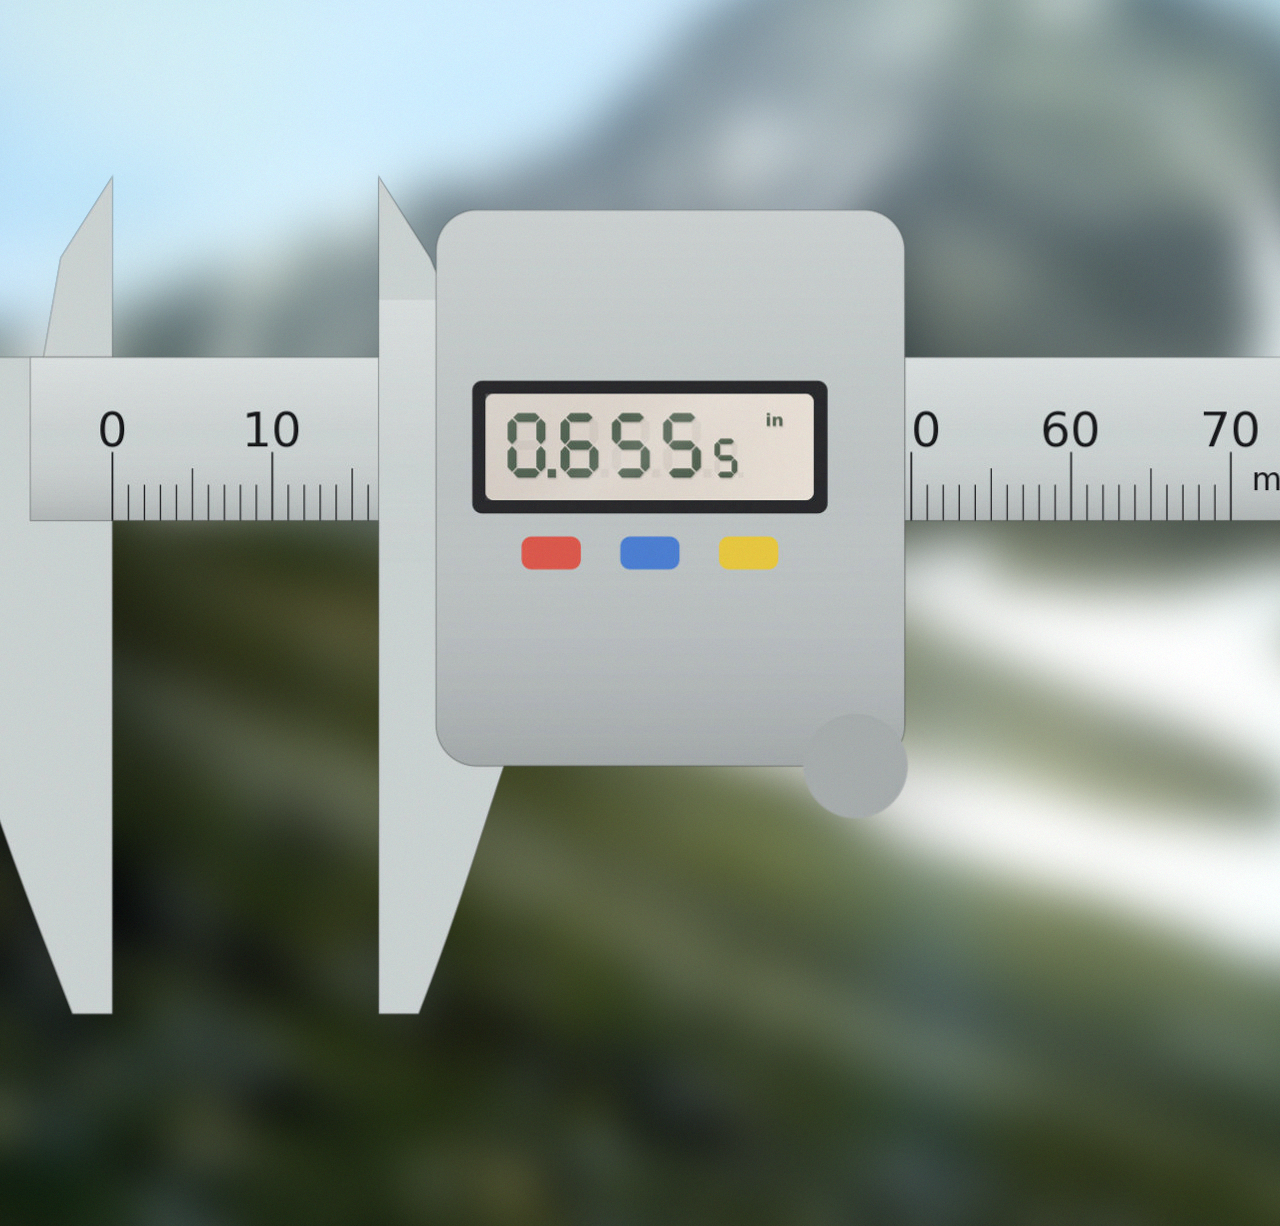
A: in 0.6555
